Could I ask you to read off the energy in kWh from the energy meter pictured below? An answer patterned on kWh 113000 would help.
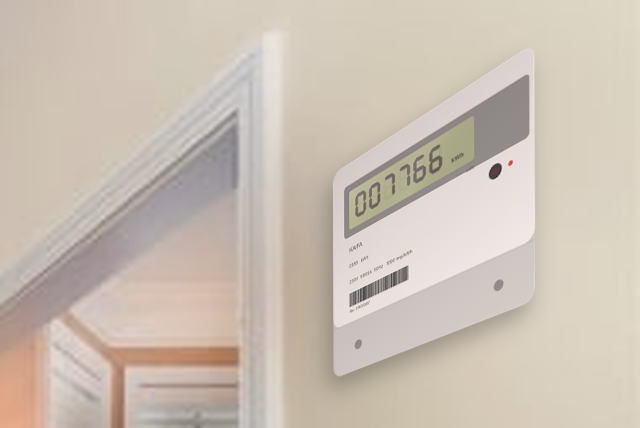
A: kWh 7766
